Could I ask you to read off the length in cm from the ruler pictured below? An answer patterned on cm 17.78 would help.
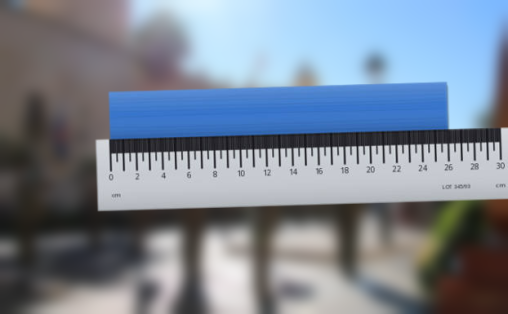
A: cm 26
